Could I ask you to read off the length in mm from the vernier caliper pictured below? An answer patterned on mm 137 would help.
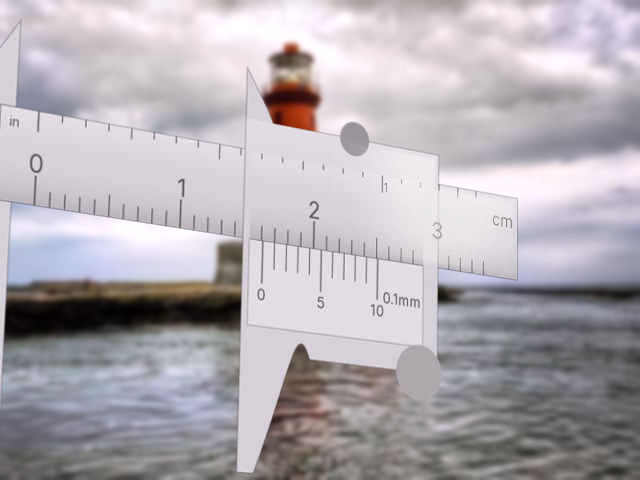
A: mm 16.1
